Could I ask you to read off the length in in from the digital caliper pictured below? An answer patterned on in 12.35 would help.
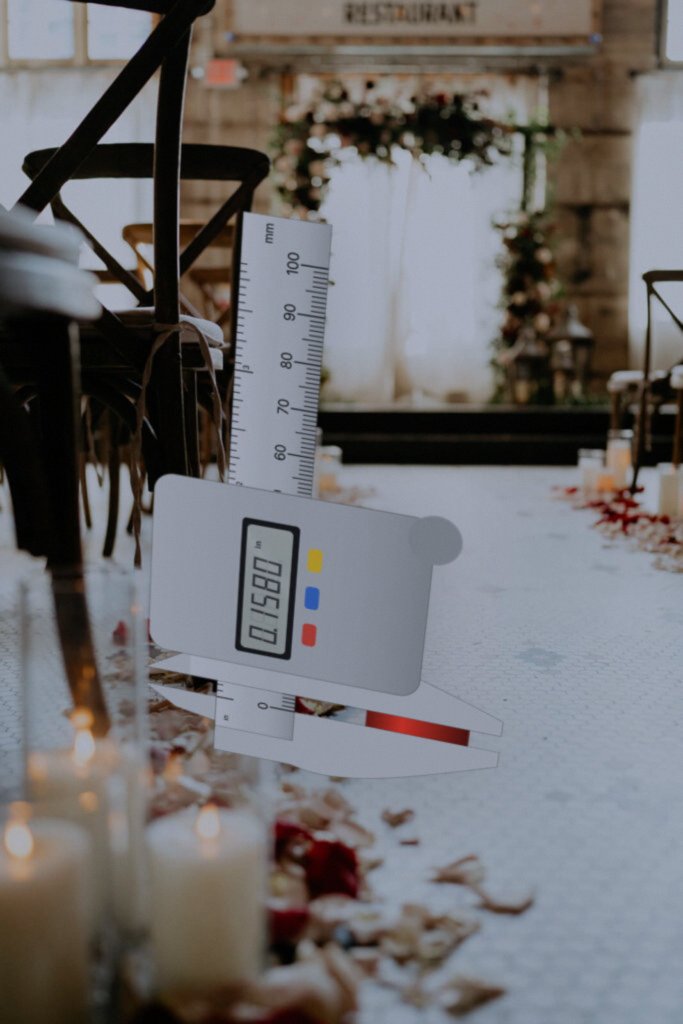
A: in 0.1580
